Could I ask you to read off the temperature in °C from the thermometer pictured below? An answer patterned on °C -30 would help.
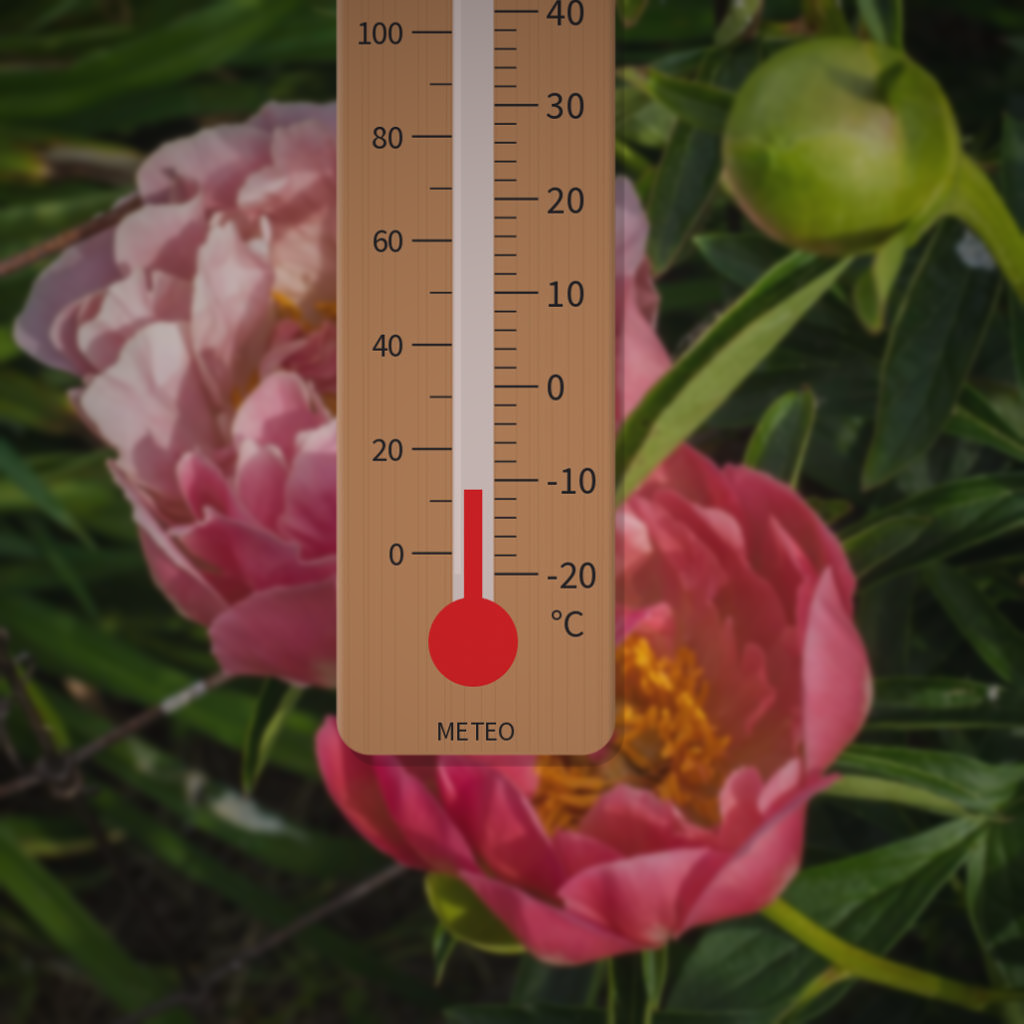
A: °C -11
